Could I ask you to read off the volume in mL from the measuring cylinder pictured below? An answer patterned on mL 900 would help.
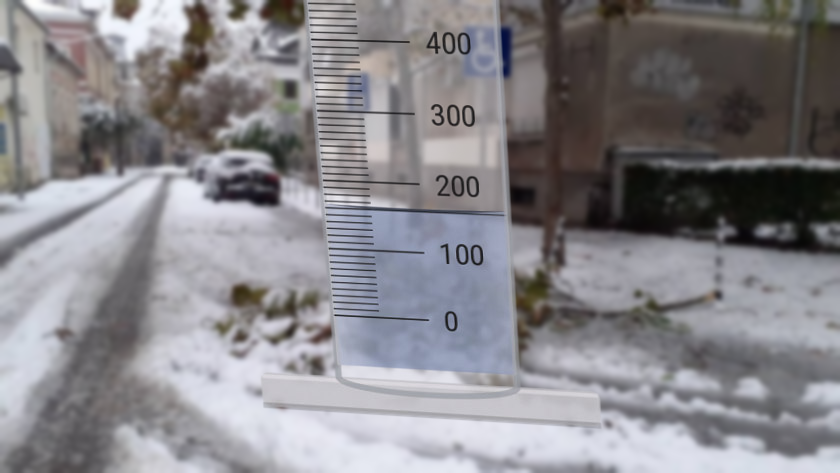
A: mL 160
